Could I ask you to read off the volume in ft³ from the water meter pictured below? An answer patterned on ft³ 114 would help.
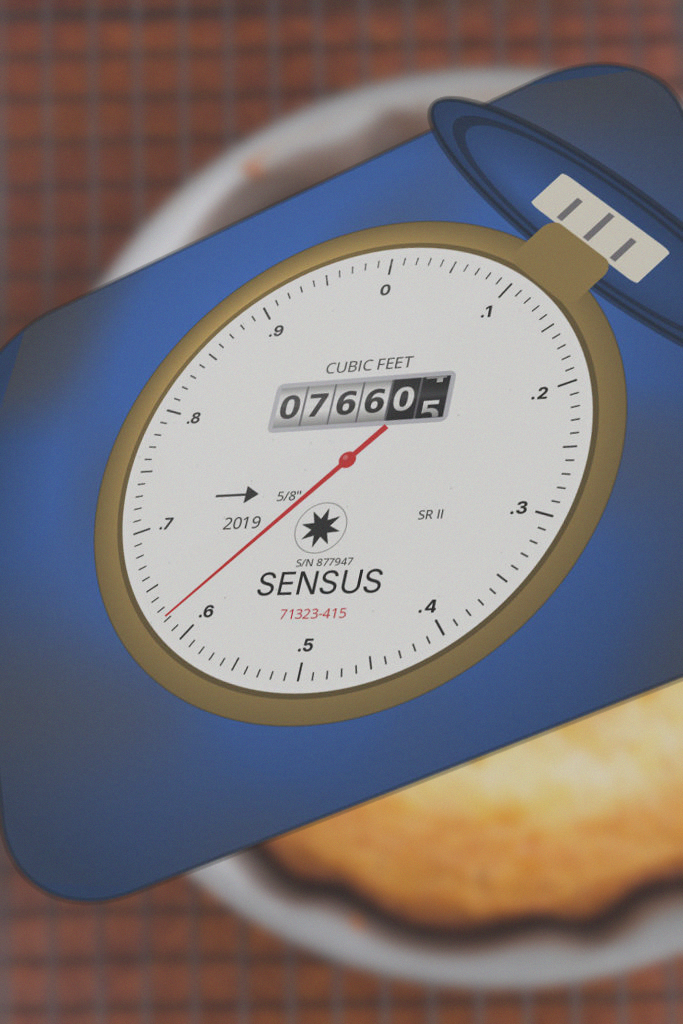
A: ft³ 76604.62
